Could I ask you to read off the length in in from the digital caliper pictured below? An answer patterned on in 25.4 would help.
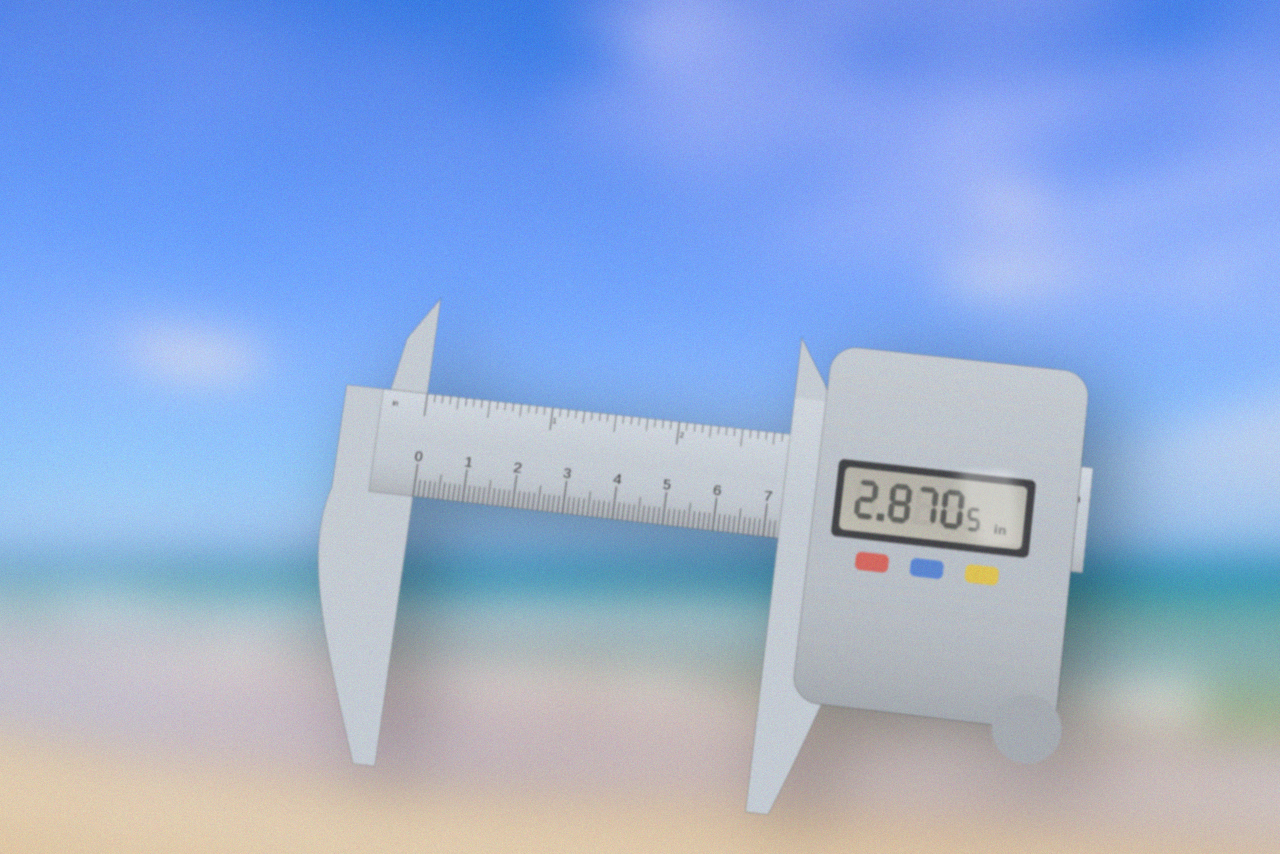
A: in 2.8705
